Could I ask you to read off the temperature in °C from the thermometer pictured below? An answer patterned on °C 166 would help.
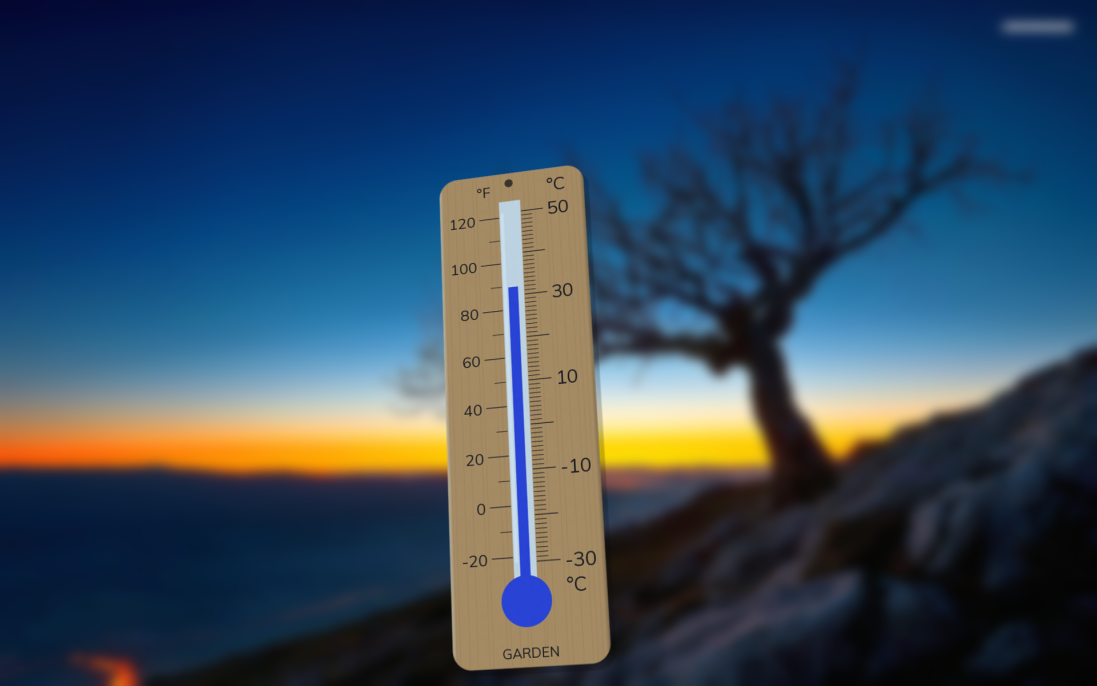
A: °C 32
